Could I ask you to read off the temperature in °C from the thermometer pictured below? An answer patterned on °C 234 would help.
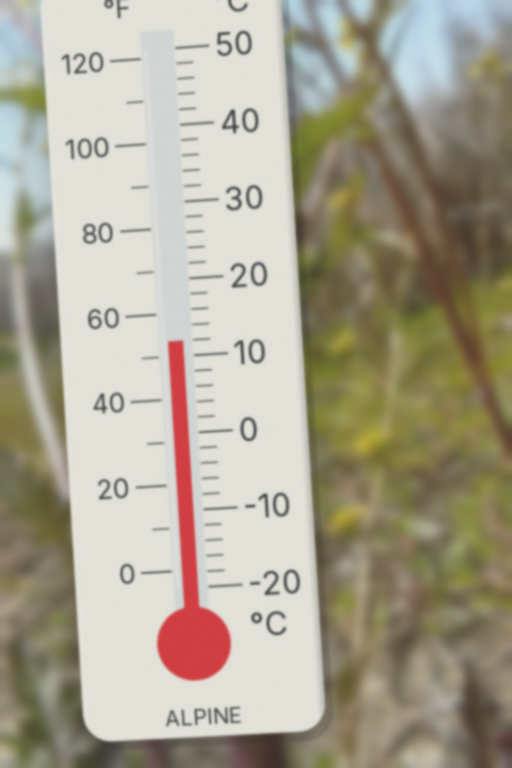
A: °C 12
